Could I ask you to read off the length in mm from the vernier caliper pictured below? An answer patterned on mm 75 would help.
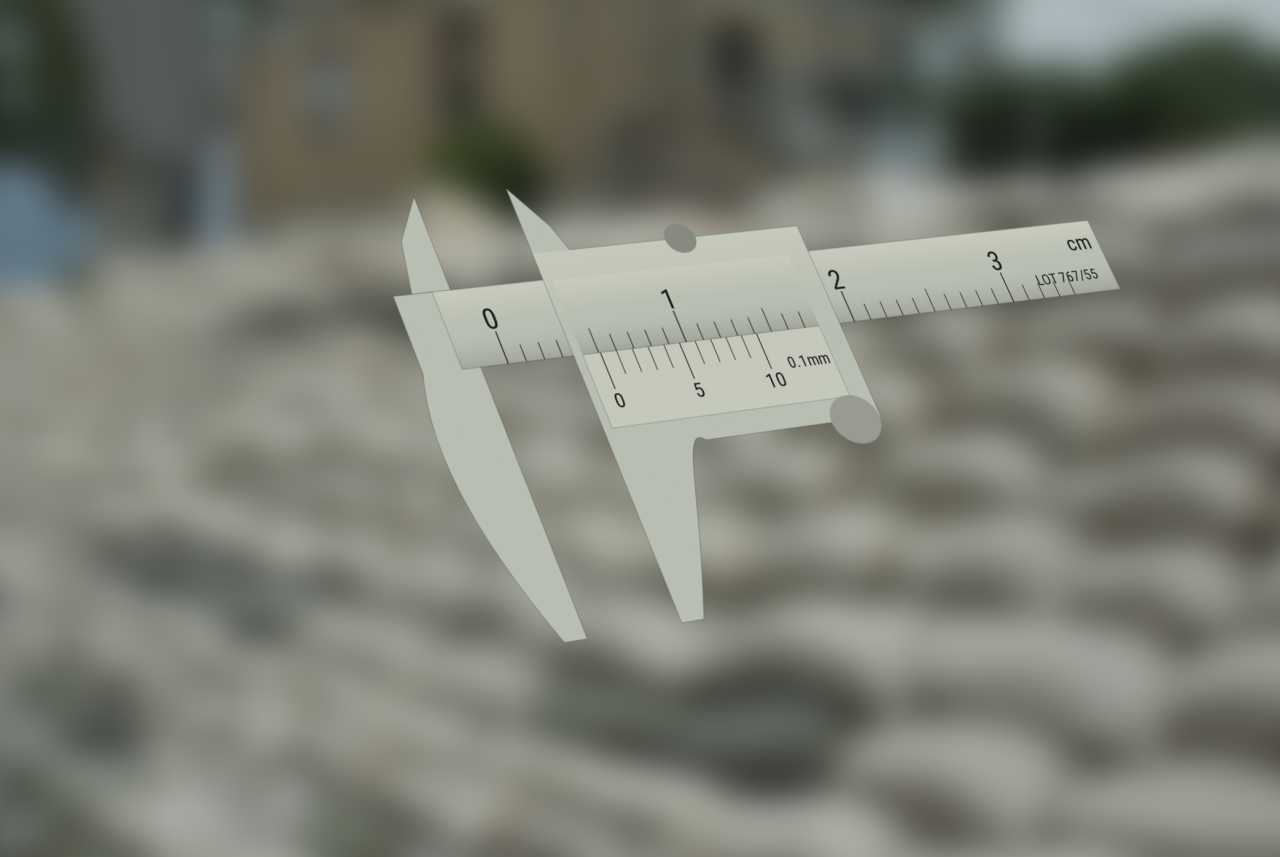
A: mm 5.1
